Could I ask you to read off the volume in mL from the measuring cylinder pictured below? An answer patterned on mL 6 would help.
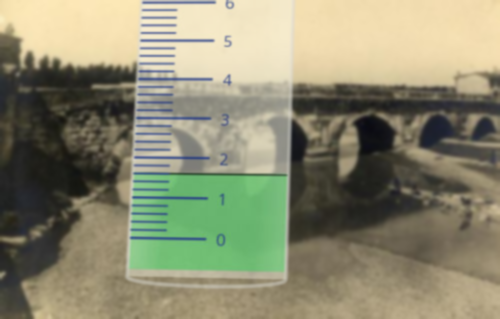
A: mL 1.6
